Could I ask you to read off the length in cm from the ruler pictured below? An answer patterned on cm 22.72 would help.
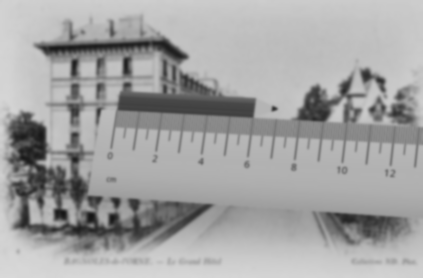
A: cm 7
